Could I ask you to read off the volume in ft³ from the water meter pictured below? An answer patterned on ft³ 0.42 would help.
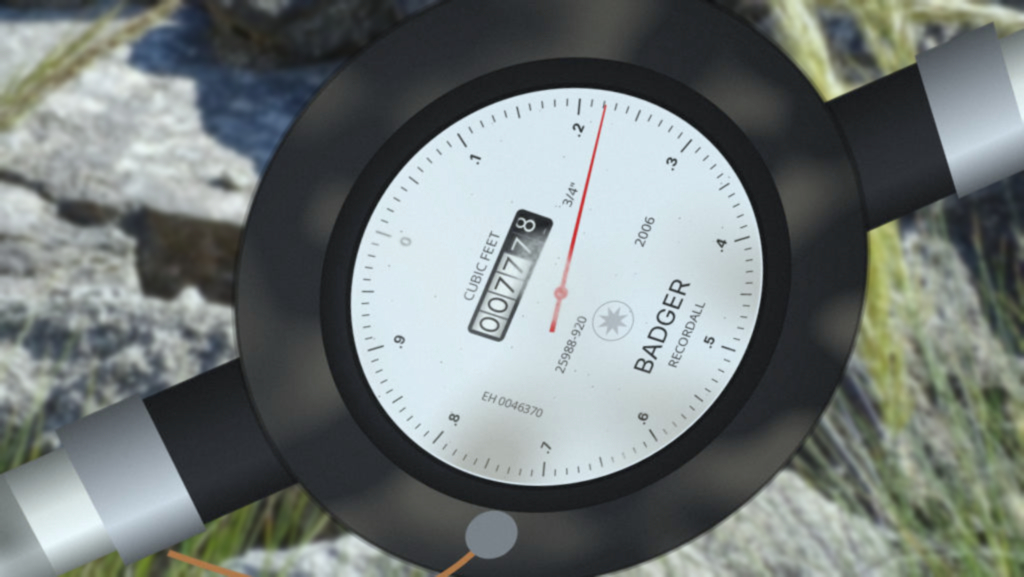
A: ft³ 7778.22
